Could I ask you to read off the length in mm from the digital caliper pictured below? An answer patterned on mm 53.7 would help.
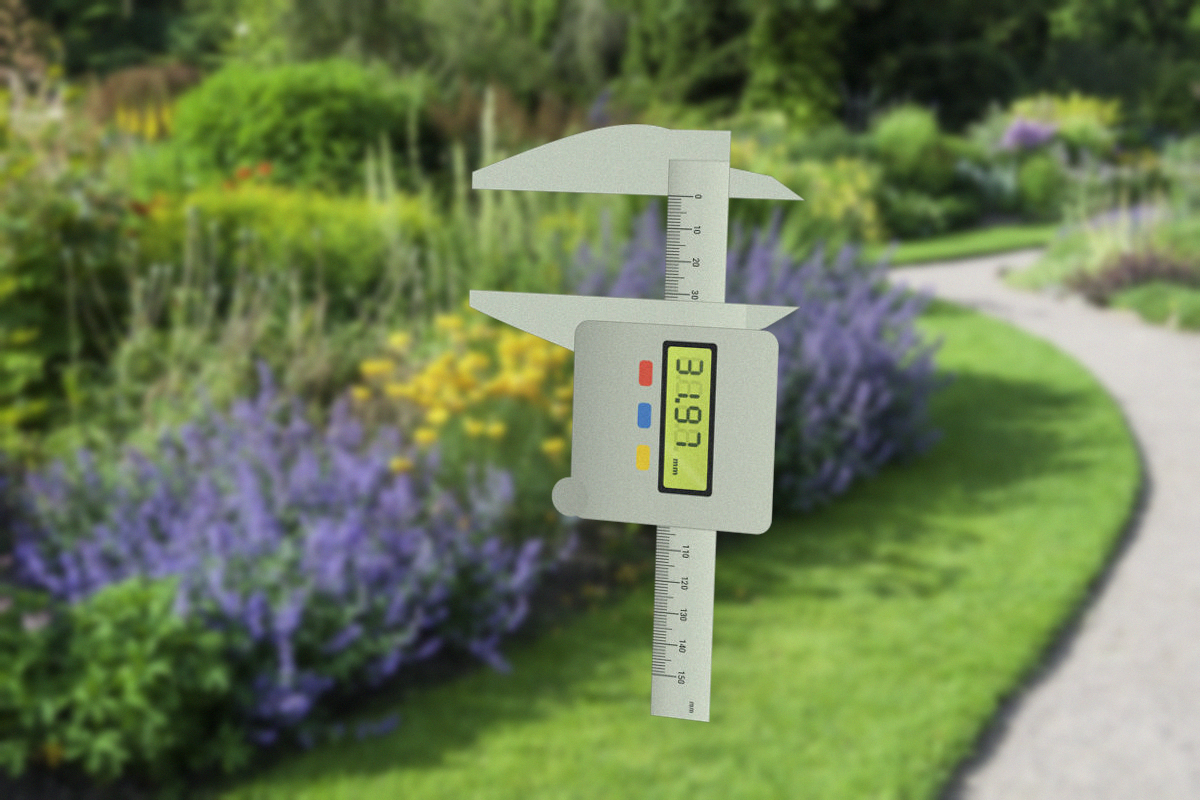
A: mm 31.97
